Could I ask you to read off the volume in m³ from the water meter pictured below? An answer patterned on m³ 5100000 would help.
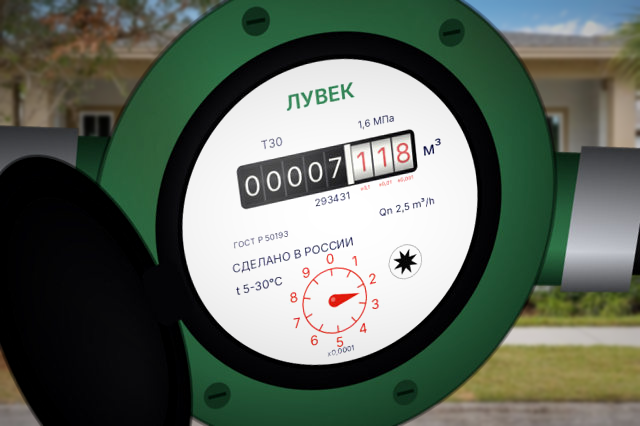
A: m³ 7.1182
